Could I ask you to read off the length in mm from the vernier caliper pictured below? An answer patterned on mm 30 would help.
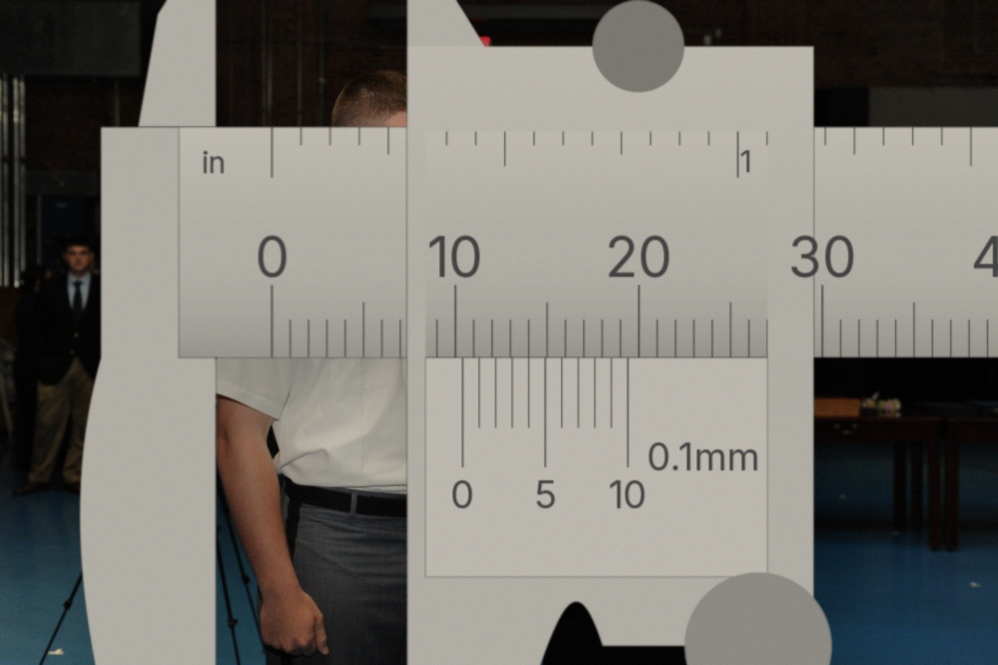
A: mm 10.4
